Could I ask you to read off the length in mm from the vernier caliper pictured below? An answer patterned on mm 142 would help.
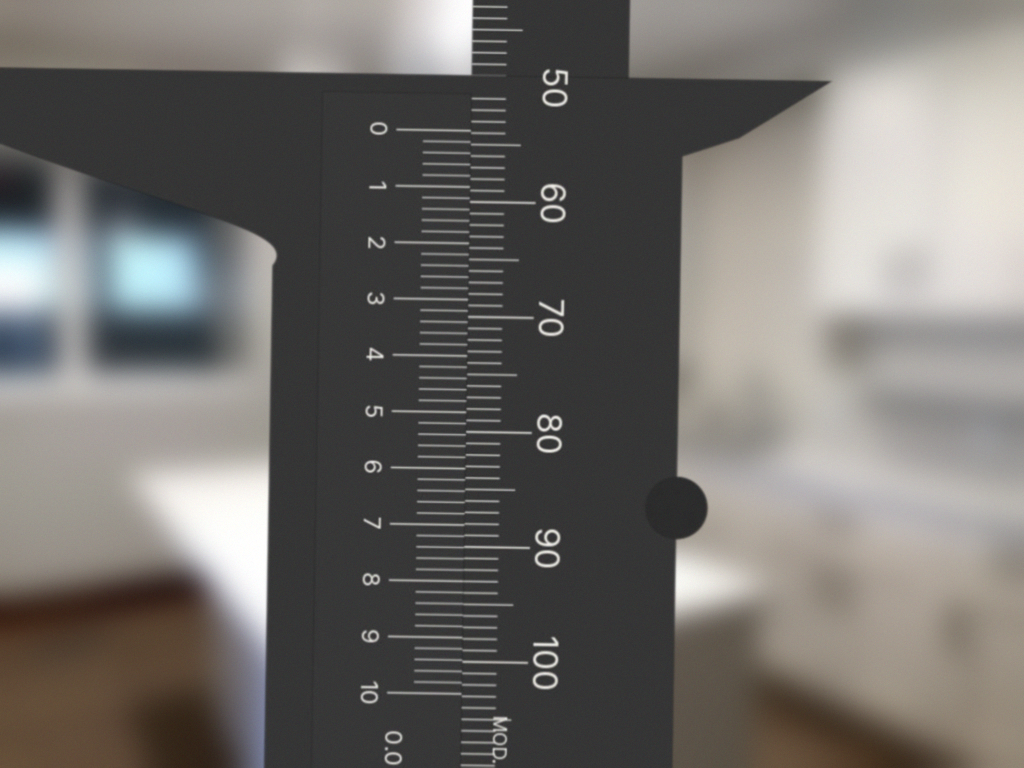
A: mm 53.8
